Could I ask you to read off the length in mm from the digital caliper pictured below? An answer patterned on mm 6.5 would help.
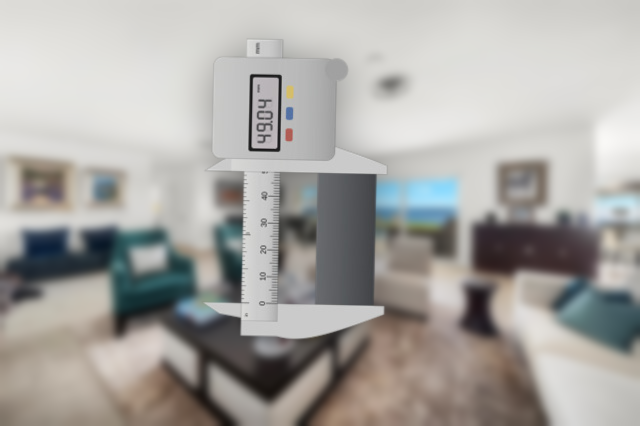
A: mm 49.04
